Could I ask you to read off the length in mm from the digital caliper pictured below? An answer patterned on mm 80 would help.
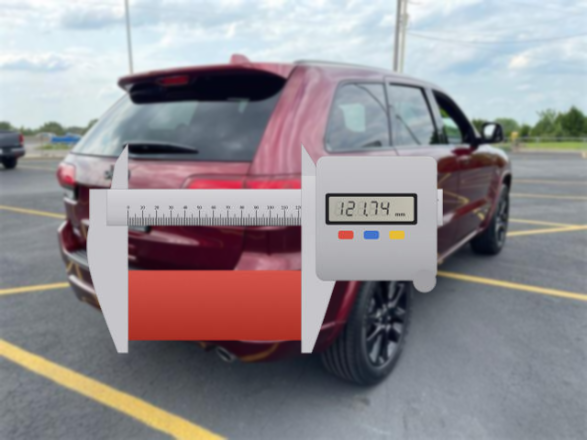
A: mm 121.74
